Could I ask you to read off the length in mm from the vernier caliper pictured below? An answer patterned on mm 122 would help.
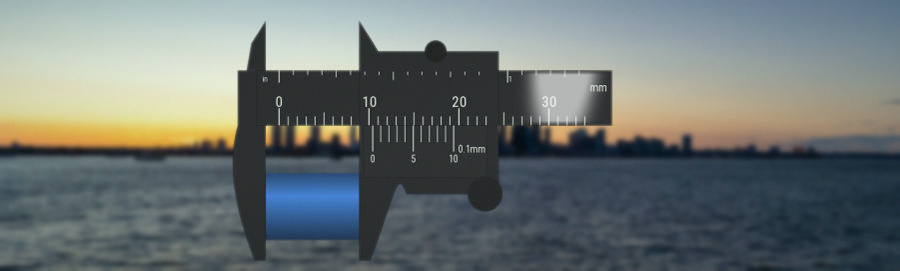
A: mm 10.4
